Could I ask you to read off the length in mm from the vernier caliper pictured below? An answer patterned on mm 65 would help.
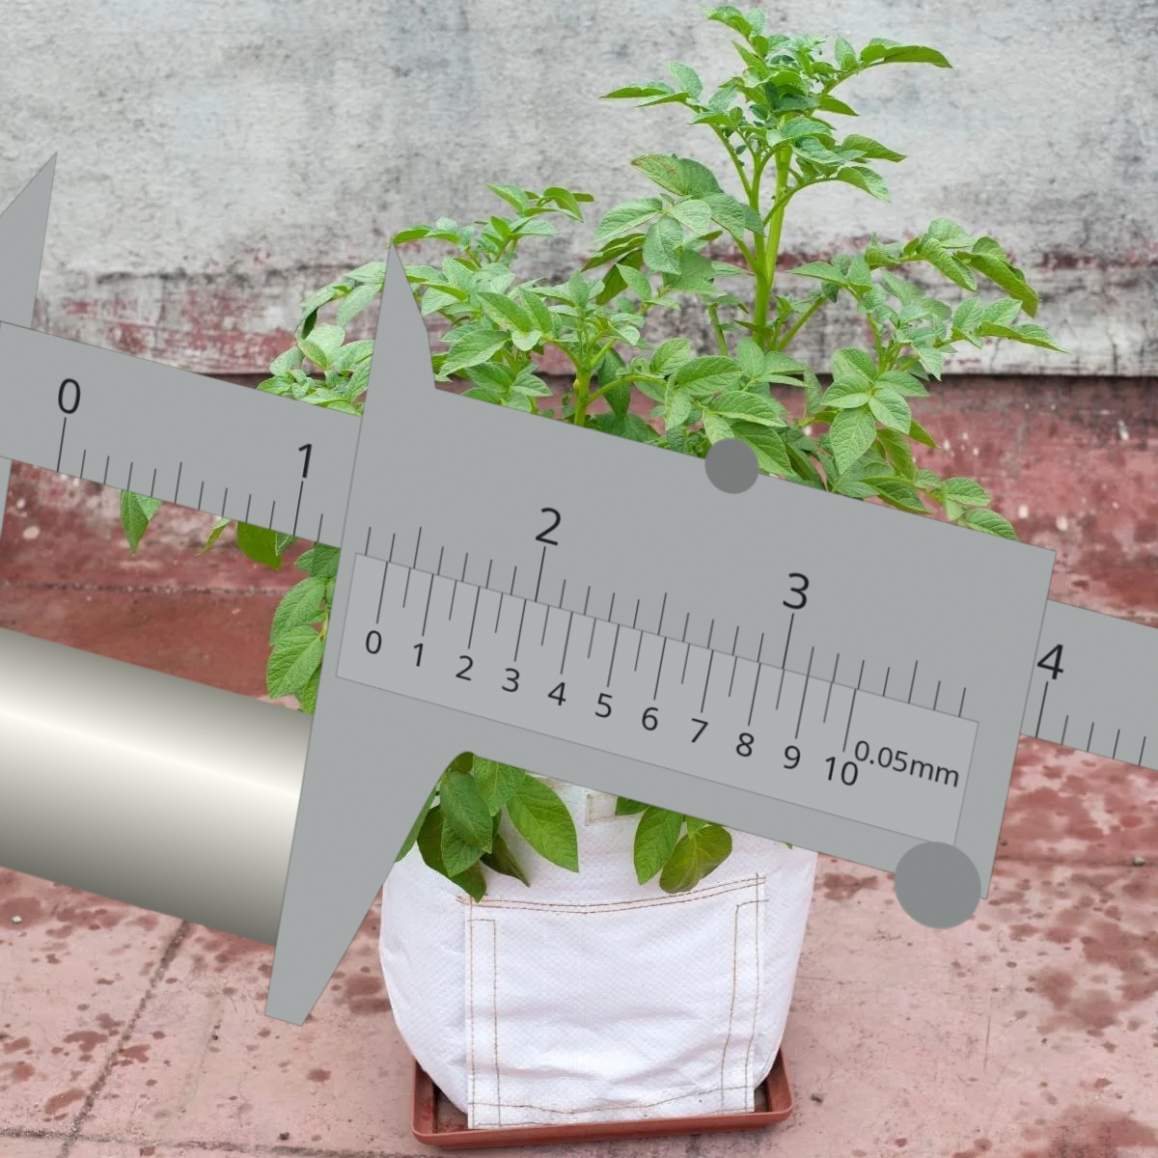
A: mm 13.90
